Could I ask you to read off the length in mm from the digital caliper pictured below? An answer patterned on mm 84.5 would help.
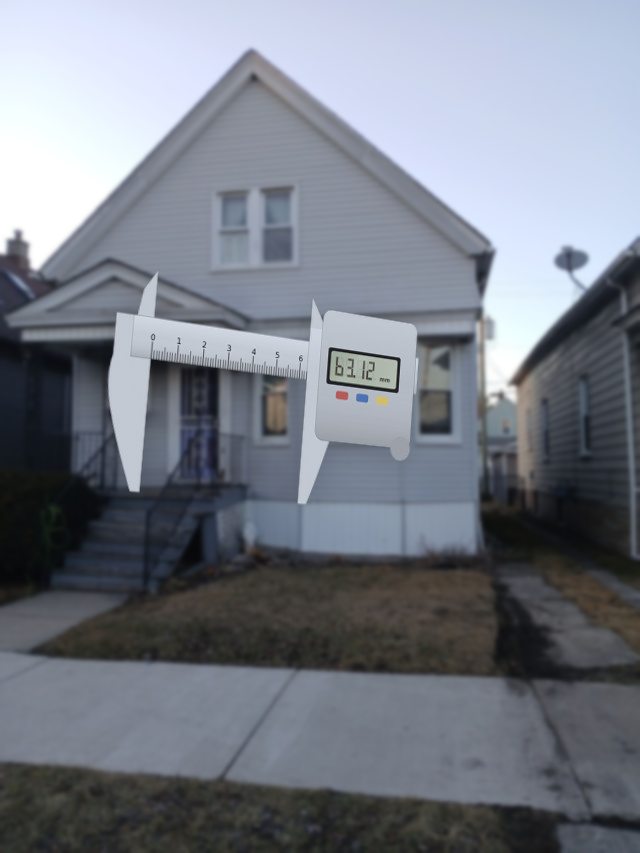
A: mm 63.12
